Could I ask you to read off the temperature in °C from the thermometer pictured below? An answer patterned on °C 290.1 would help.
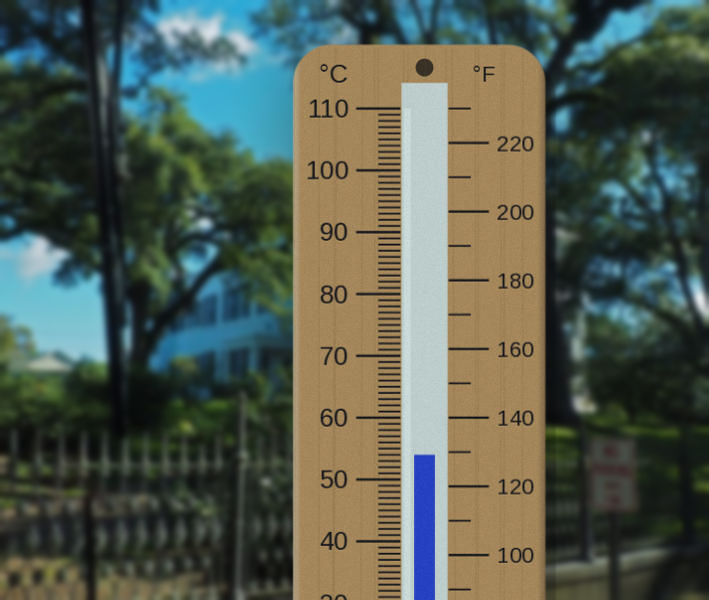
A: °C 54
